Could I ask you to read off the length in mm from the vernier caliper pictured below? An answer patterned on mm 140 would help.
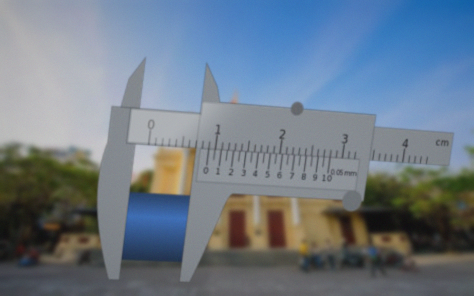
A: mm 9.0
